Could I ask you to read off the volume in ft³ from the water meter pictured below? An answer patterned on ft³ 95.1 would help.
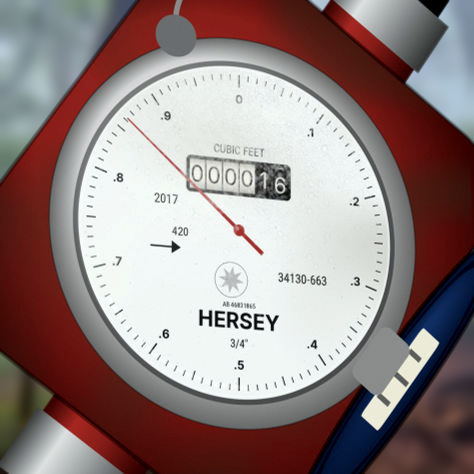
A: ft³ 15.86
